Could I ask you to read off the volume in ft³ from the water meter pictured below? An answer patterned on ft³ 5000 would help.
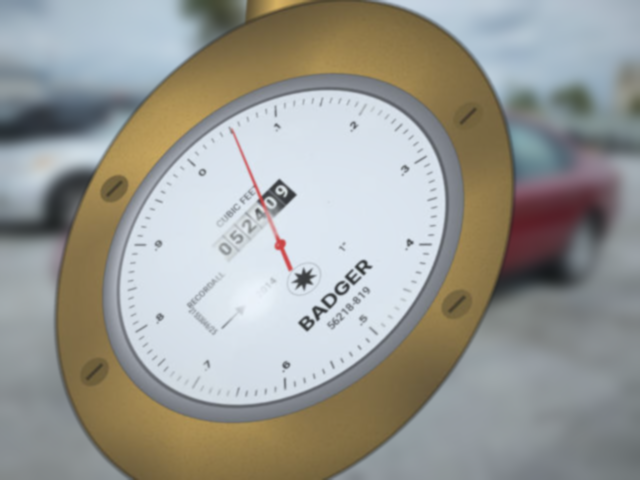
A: ft³ 52409.05
